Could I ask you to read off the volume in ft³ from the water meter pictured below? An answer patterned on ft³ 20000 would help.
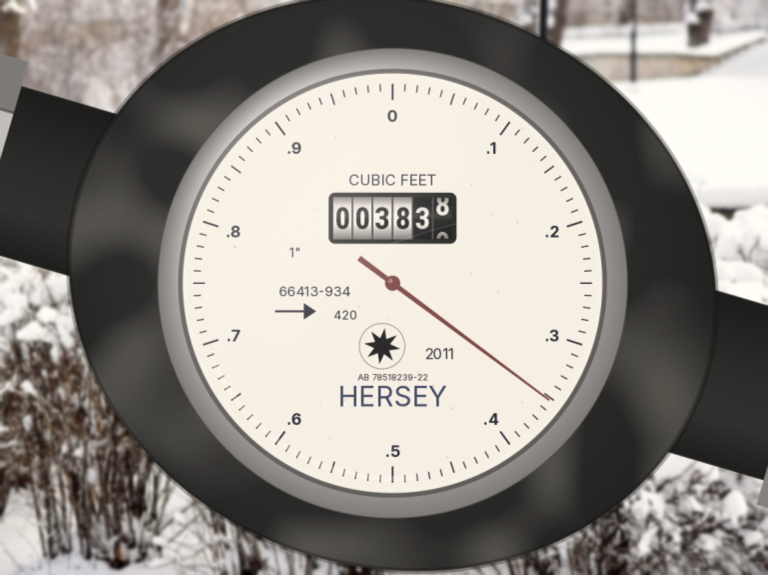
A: ft³ 3838.35
